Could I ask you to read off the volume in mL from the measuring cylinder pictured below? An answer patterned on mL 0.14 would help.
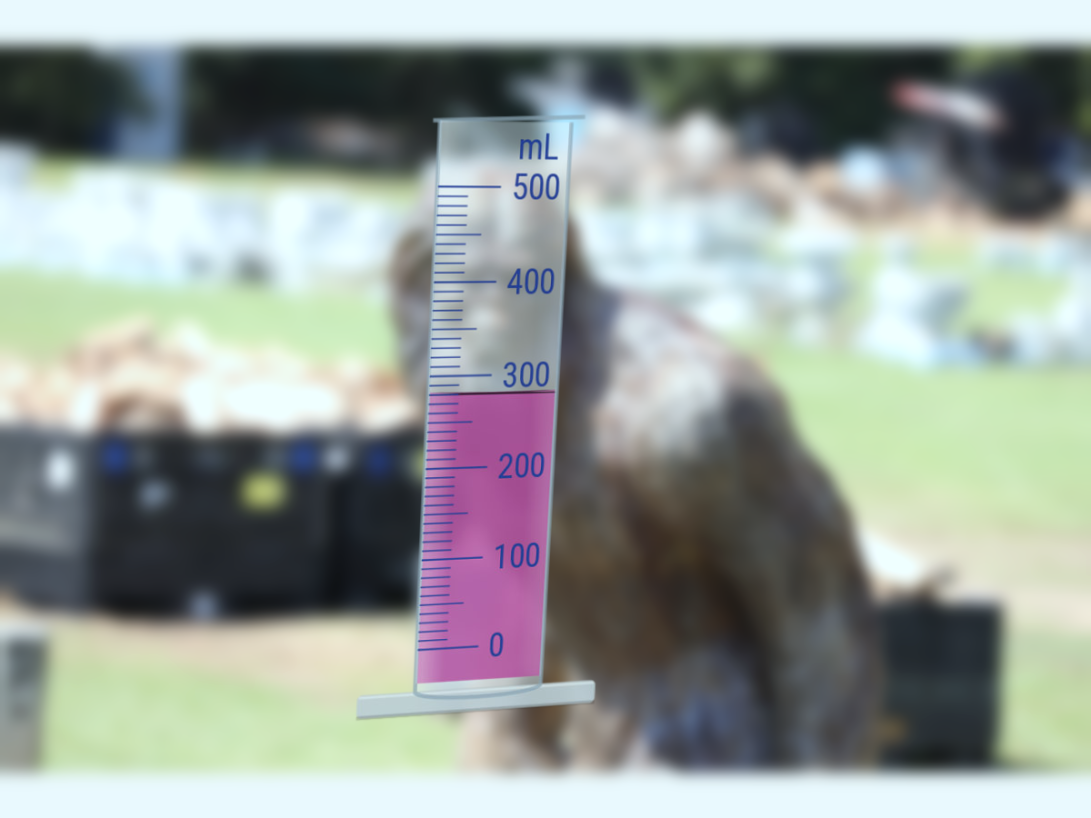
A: mL 280
